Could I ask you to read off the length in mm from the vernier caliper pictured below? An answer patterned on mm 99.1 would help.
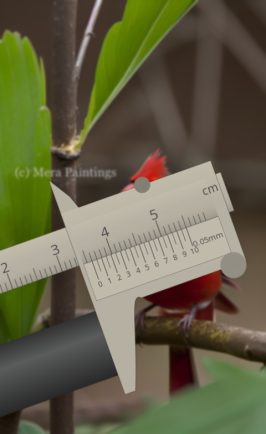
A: mm 36.0
